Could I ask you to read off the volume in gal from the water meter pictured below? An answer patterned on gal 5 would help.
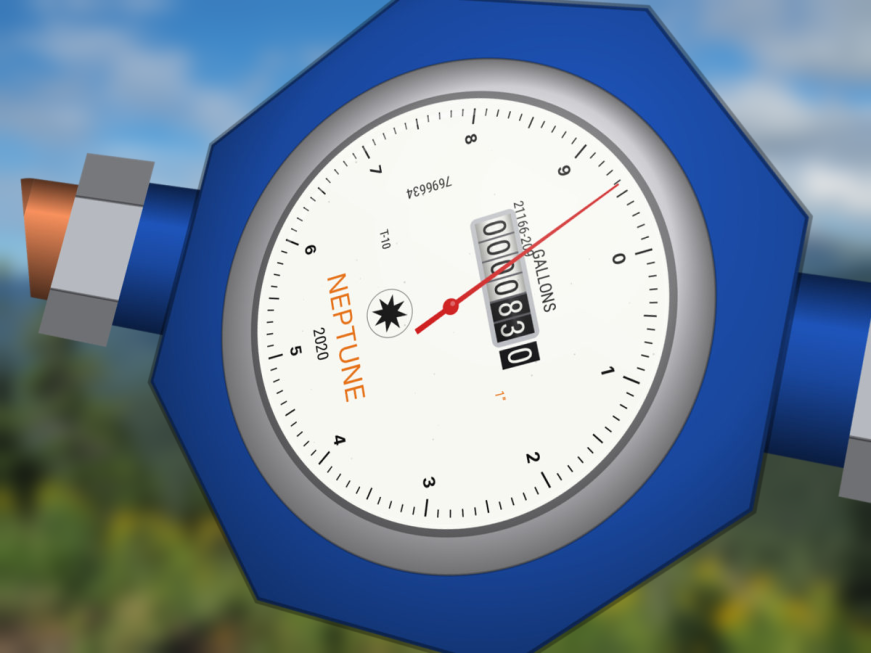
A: gal 829.4
